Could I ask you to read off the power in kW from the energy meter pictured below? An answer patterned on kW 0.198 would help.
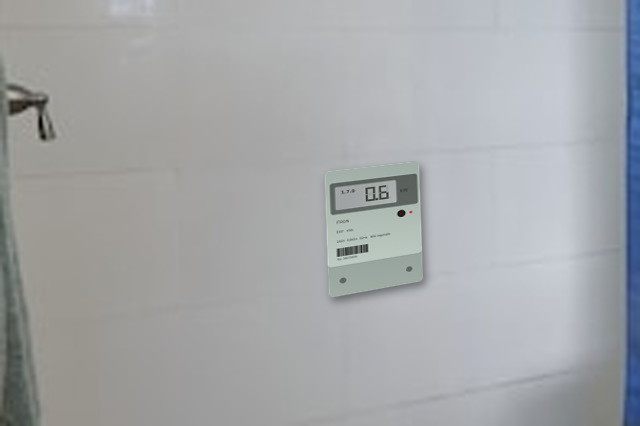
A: kW 0.6
